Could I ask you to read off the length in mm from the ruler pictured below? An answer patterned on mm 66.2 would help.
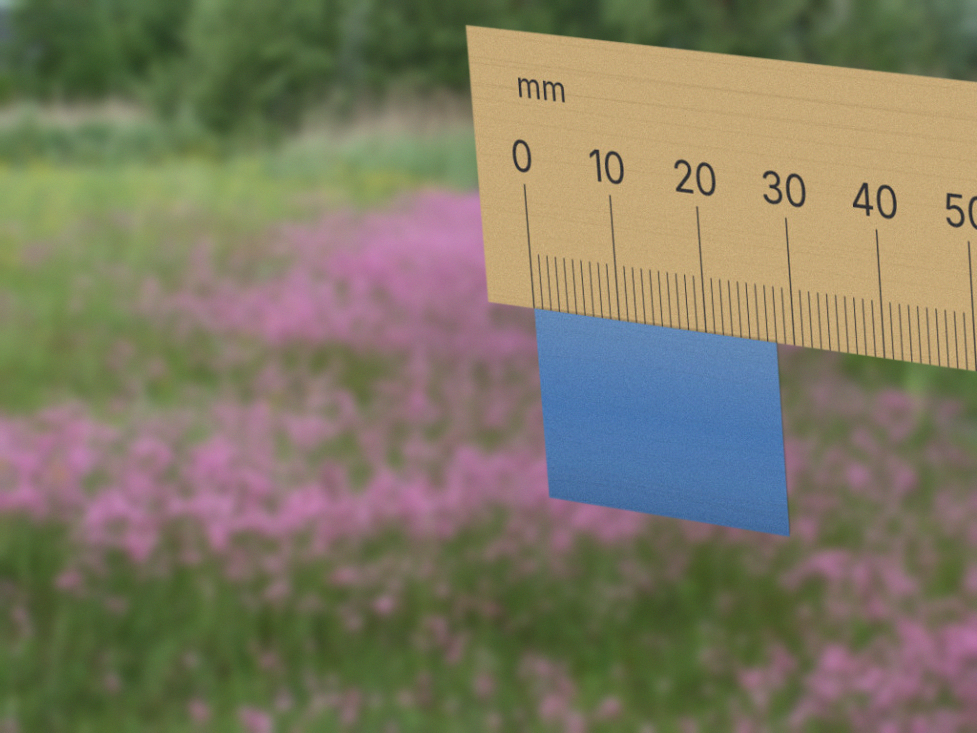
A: mm 28
